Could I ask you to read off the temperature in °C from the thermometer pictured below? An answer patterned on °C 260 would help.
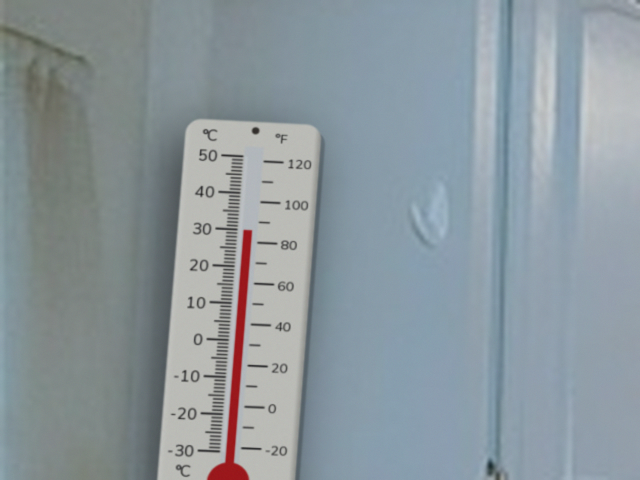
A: °C 30
